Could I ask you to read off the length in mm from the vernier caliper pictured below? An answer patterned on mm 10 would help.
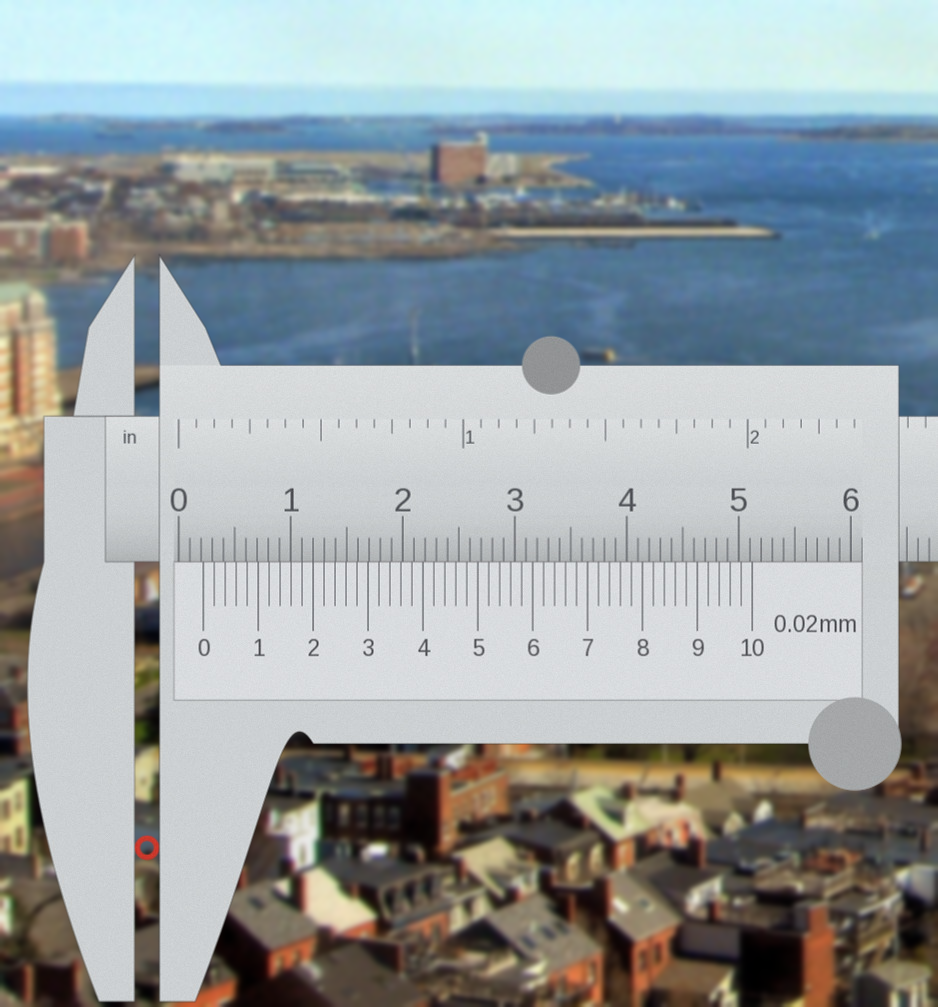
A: mm 2.2
